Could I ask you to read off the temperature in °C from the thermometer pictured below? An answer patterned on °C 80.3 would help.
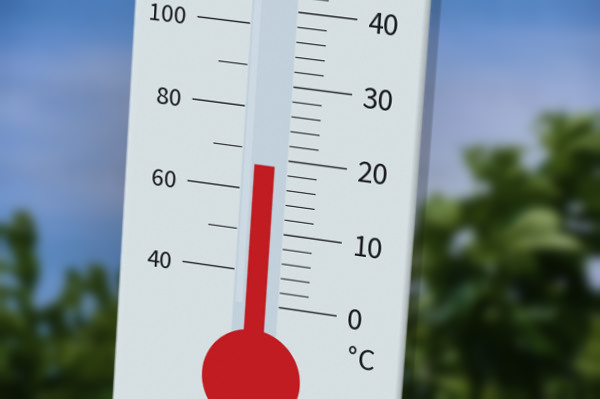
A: °C 19
